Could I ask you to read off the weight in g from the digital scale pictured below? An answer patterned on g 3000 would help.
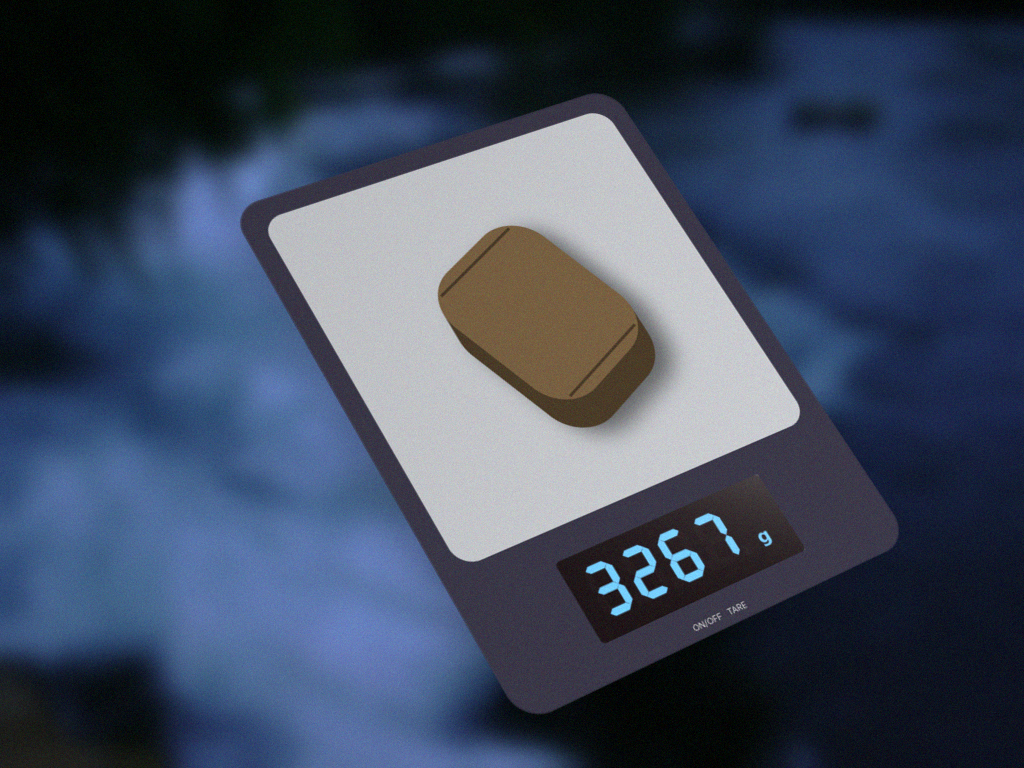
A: g 3267
